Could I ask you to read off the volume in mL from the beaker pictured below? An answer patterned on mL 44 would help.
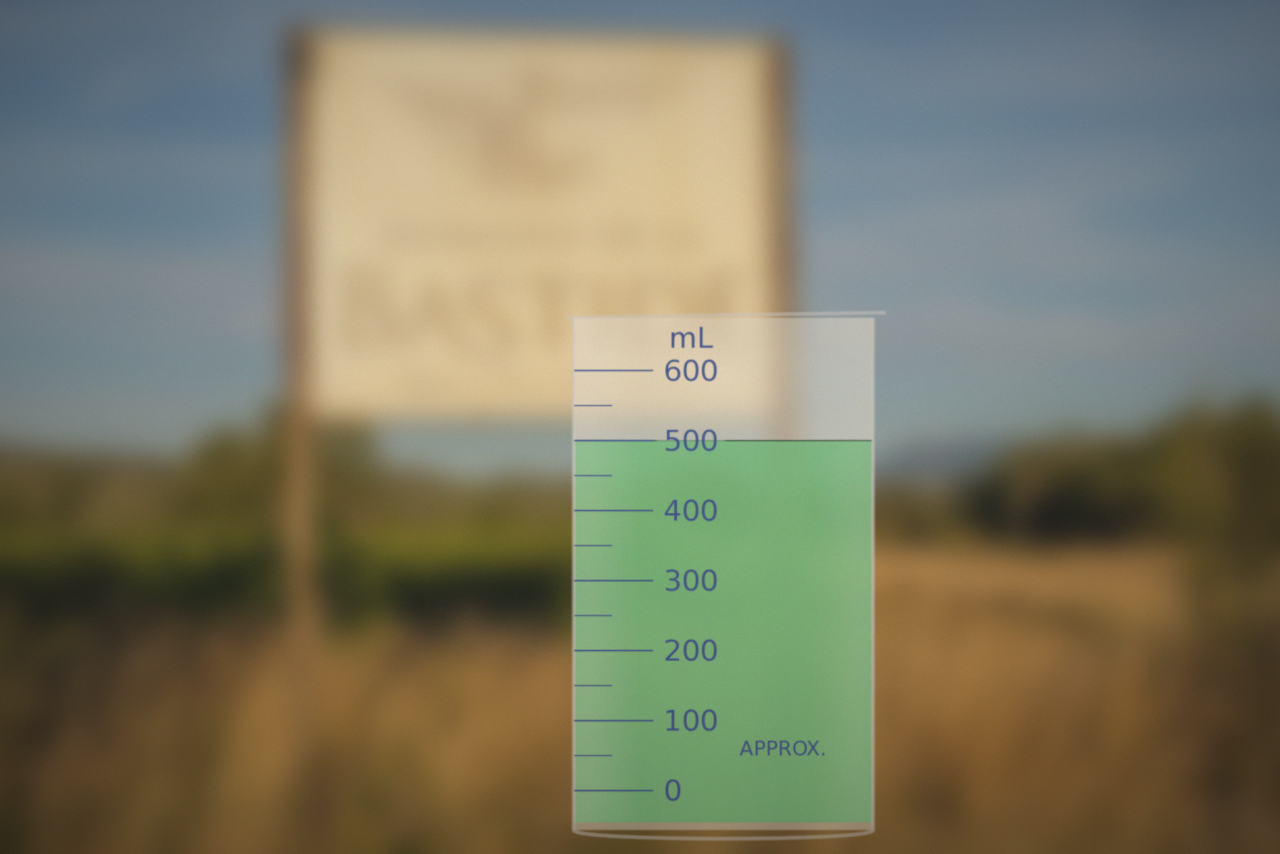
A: mL 500
